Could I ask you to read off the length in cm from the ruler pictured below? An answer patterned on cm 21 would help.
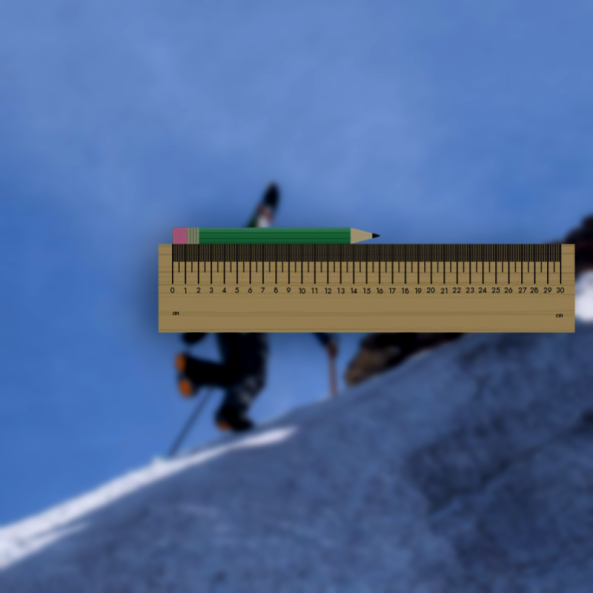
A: cm 16
